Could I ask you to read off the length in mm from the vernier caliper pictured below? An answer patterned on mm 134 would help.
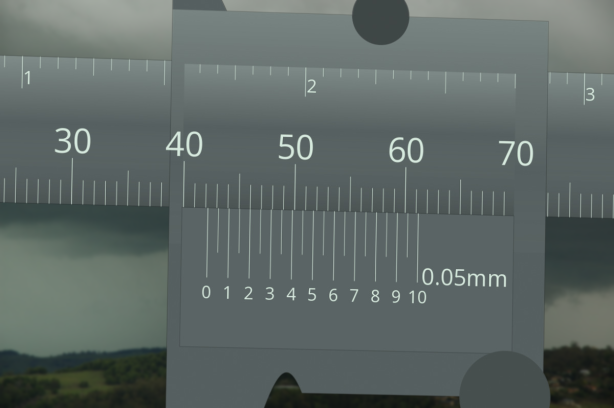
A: mm 42.2
